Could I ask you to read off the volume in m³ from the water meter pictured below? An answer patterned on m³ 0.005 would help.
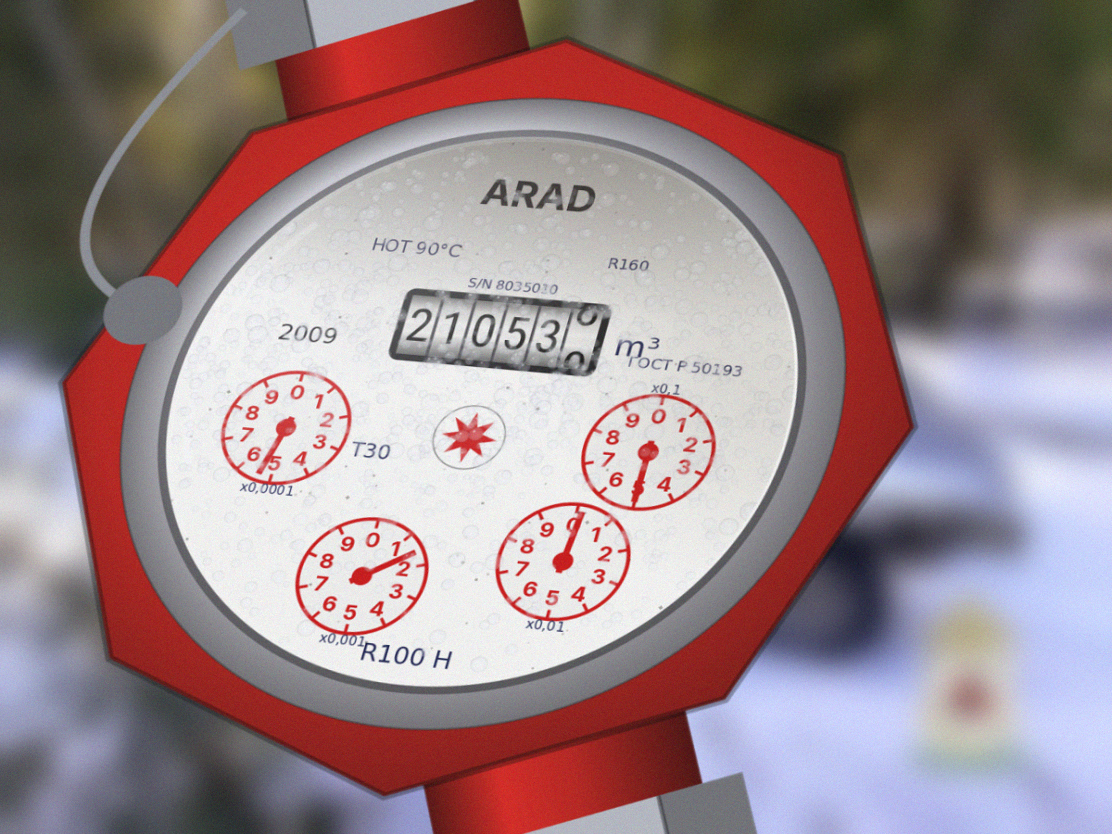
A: m³ 210538.5015
